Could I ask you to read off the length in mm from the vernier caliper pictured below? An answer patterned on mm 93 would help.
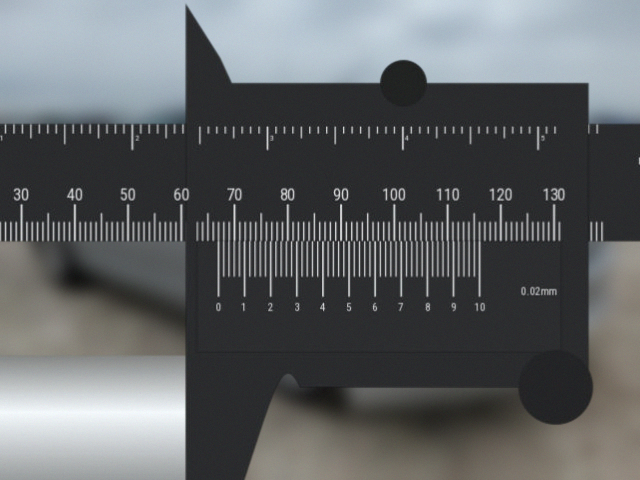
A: mm 67.0
